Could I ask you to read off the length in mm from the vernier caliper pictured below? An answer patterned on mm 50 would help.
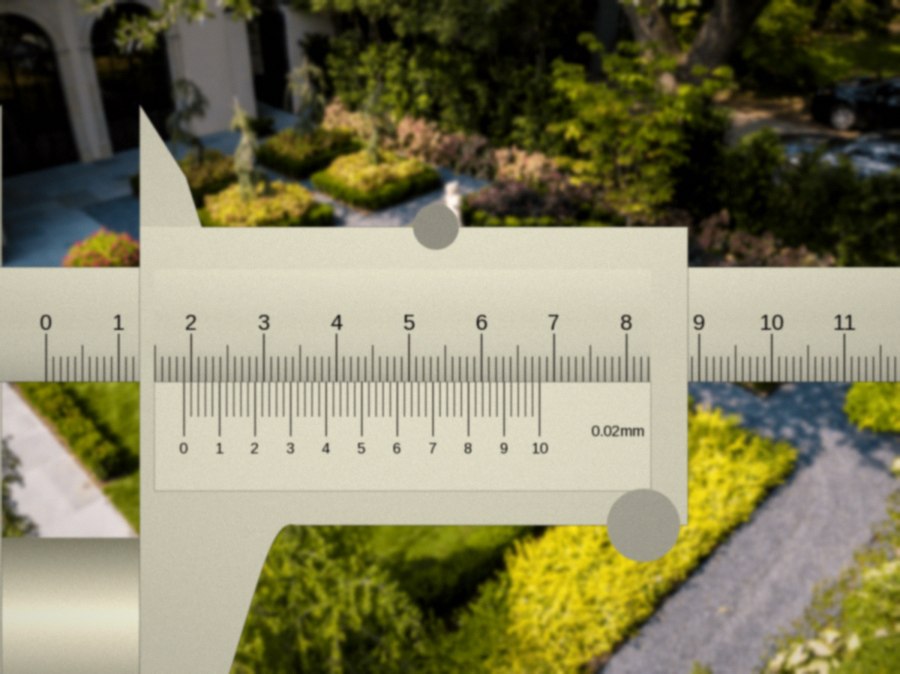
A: mm 19.0
